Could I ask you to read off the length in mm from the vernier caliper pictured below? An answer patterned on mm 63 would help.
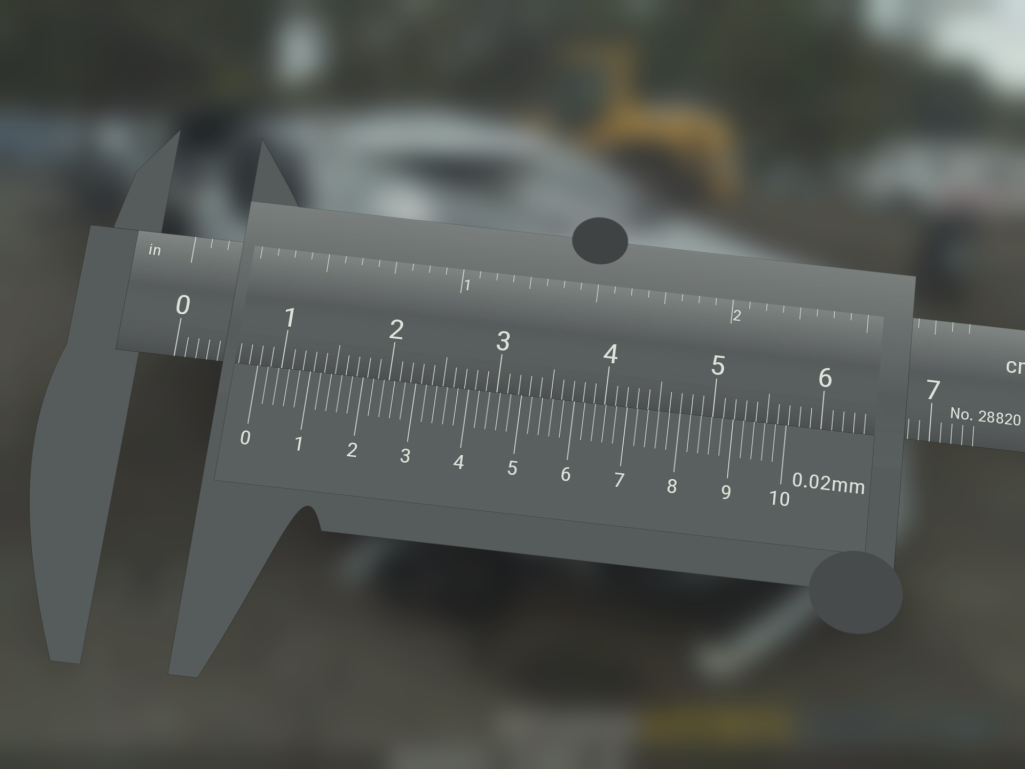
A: mm 7.8
